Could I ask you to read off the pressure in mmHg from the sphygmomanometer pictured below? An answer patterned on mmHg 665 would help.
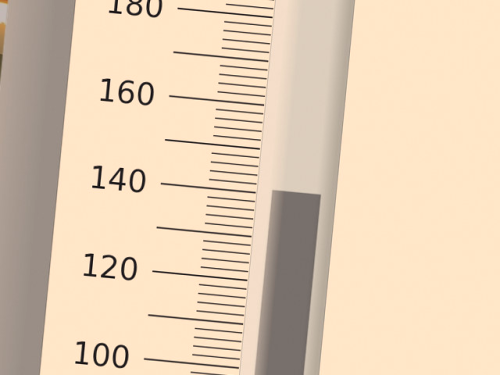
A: mmHg 141
